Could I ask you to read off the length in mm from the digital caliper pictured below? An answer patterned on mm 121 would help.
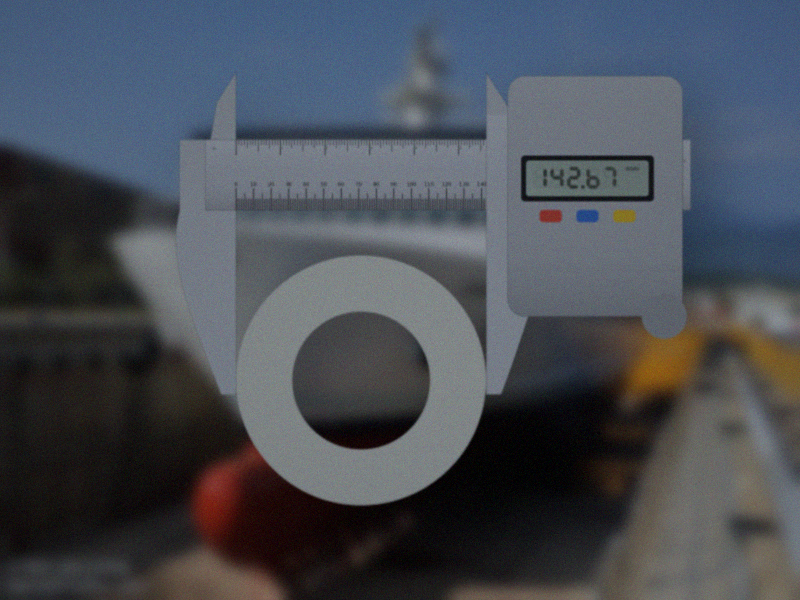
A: mm 142.67
